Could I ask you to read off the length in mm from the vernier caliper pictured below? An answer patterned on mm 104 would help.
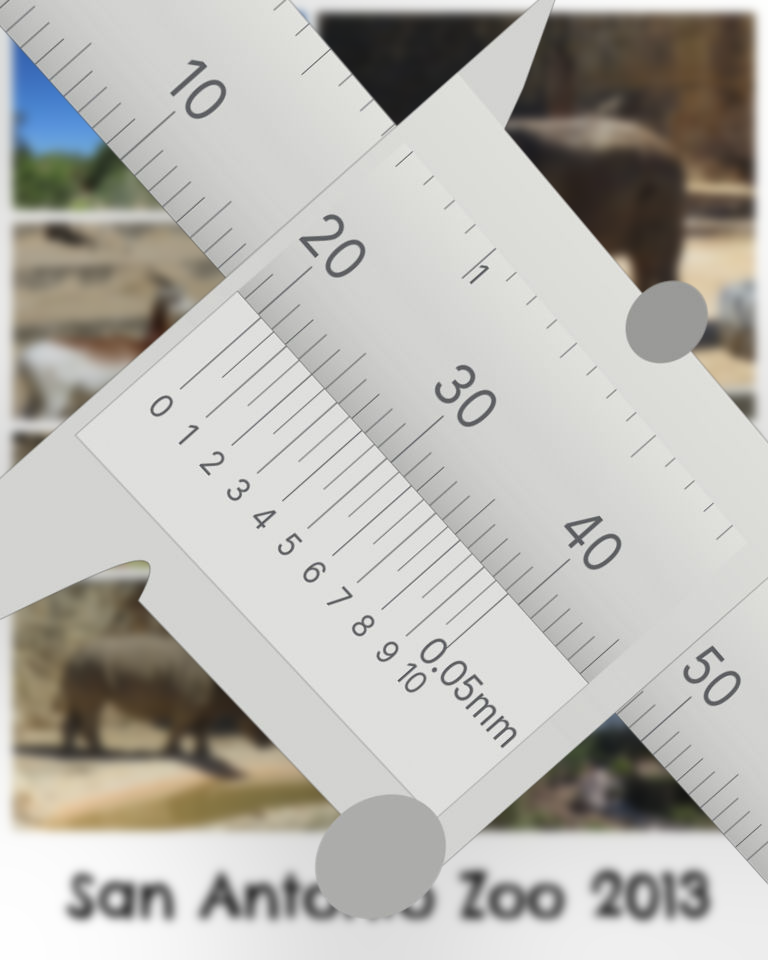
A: mm 20.2
